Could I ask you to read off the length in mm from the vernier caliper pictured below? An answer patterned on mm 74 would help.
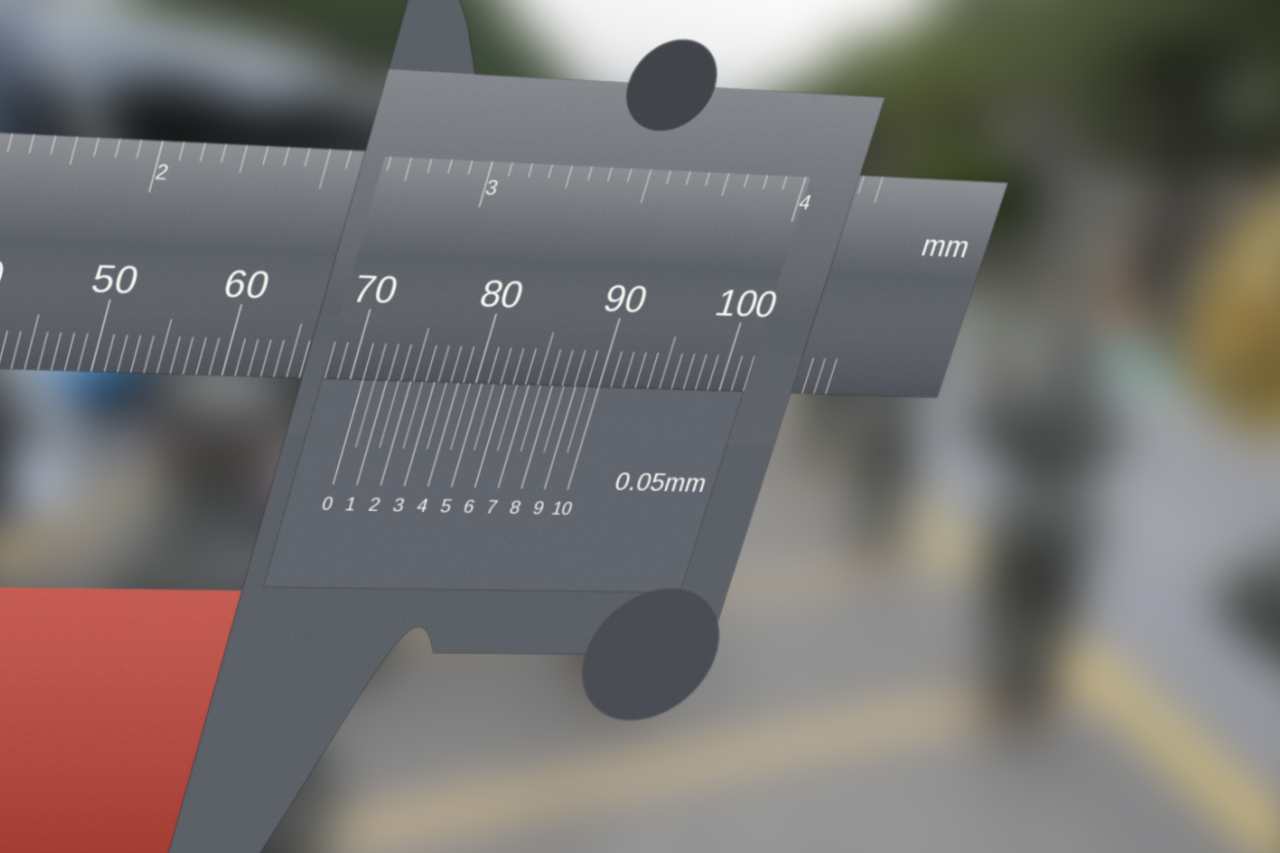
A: mm 71.0
